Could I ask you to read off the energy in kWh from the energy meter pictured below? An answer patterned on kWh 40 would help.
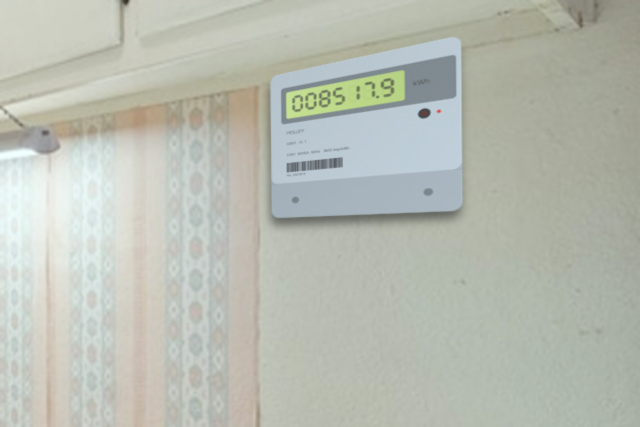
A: kWh 8517.9
